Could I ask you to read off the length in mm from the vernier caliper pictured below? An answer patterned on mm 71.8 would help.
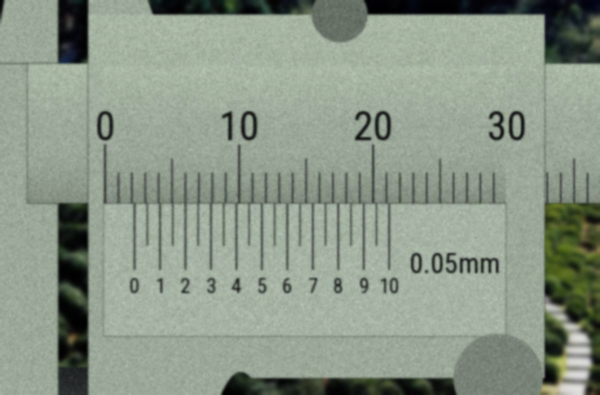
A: mm 2.2
